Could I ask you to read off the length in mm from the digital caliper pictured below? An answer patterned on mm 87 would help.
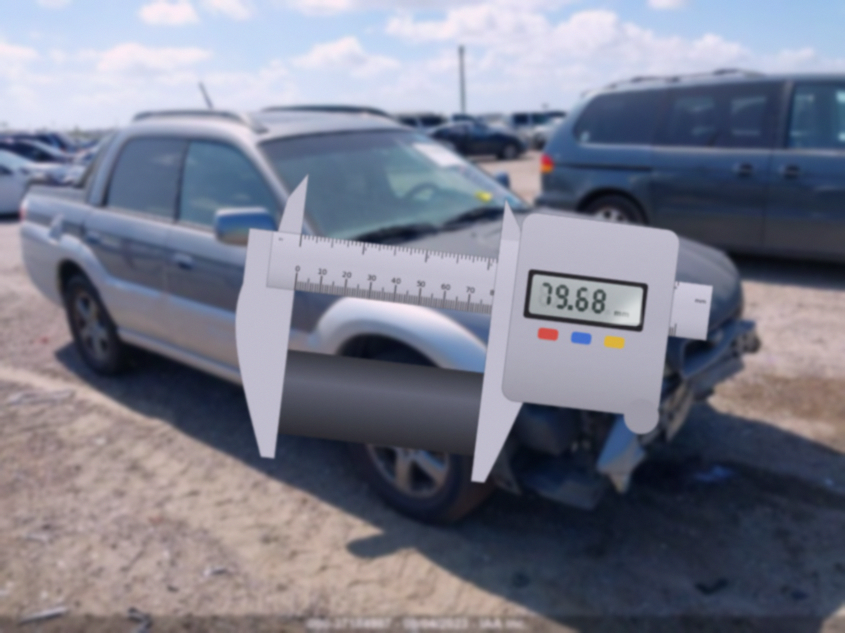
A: mm 79.68
